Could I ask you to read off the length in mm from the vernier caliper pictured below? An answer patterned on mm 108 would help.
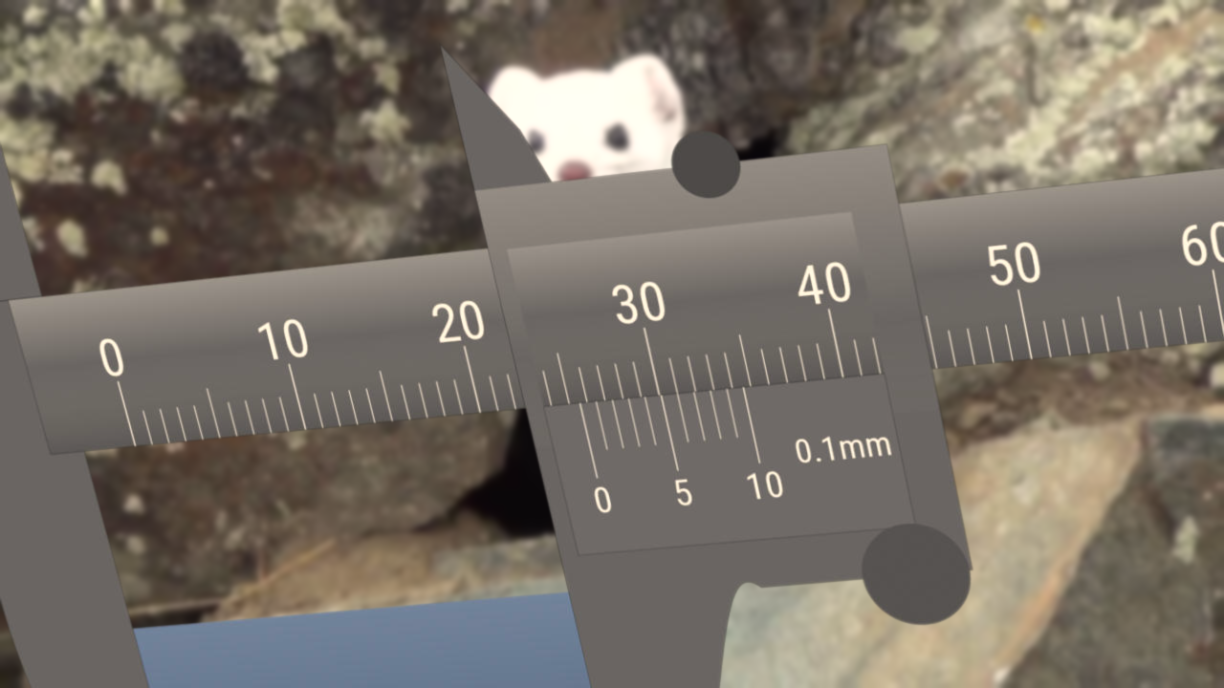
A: mm 25.6
